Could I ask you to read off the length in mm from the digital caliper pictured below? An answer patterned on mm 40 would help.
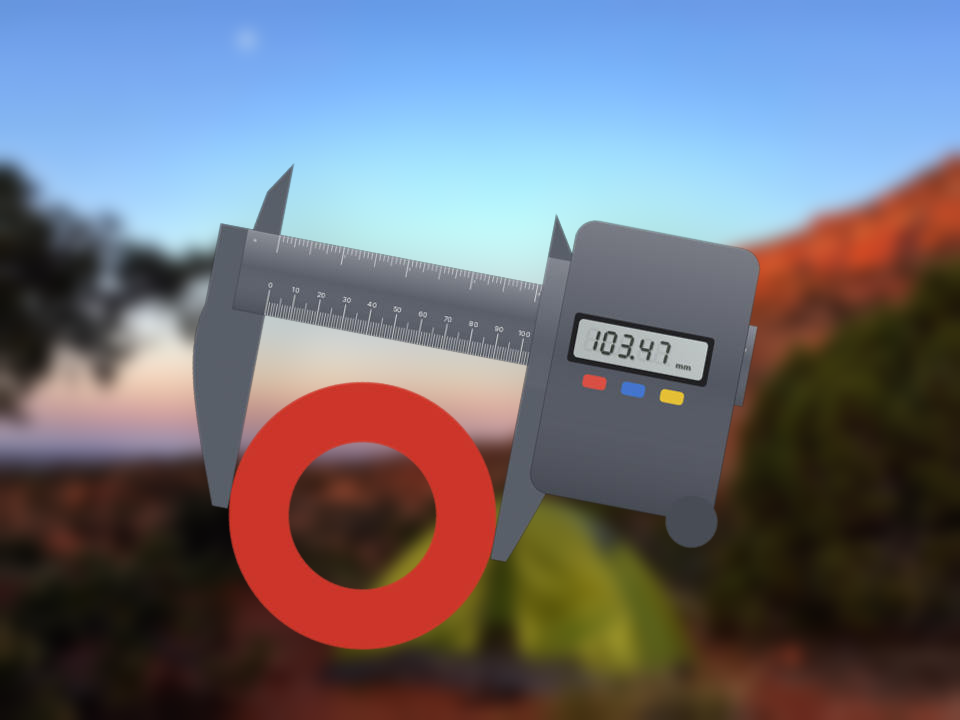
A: mm 103.47
